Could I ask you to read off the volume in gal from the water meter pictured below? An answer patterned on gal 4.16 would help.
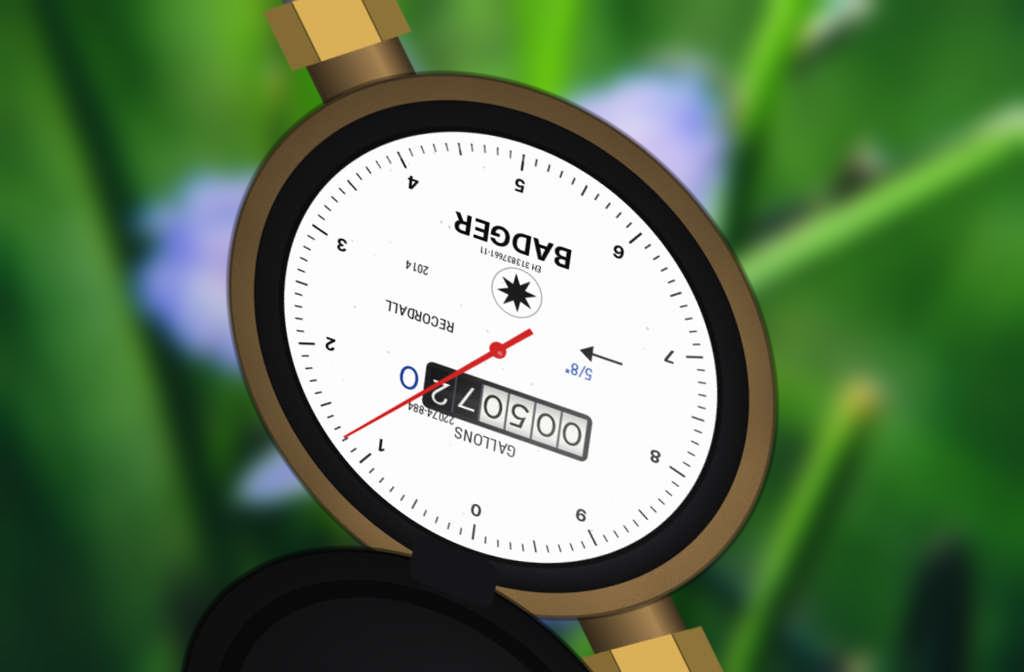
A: gal 50721.2
